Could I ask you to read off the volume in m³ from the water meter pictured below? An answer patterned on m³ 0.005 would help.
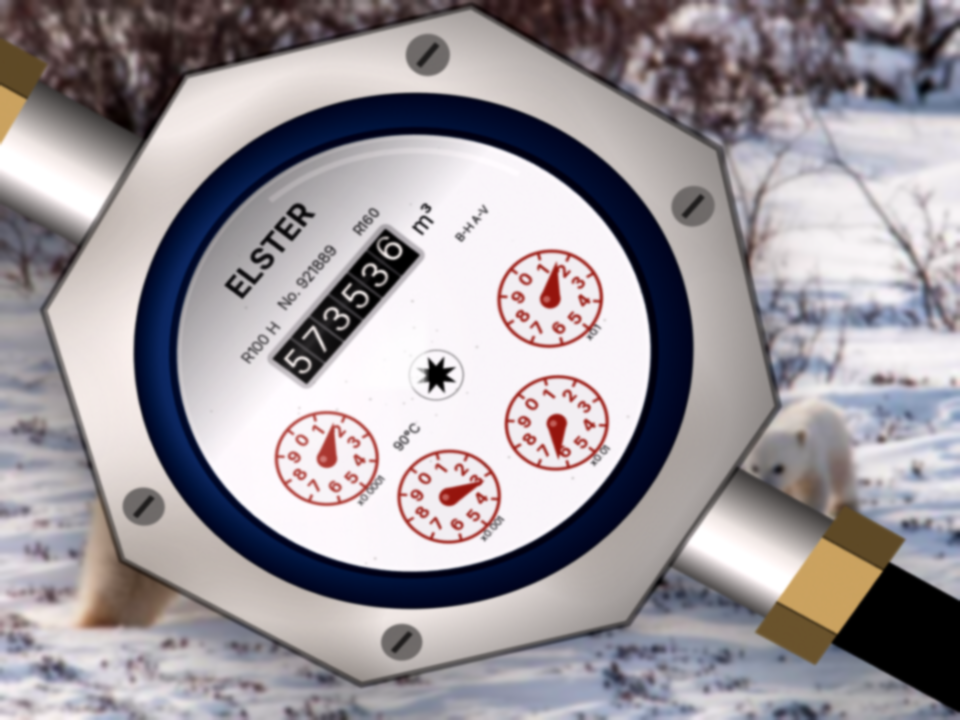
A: m³ 573536.1631
